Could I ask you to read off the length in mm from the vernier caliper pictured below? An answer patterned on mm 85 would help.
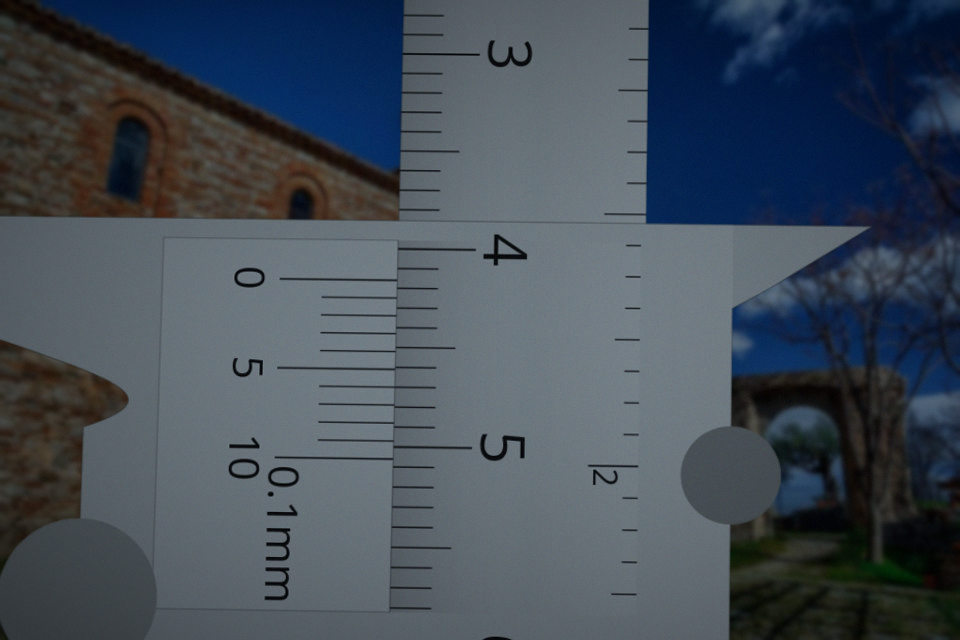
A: mm 41.6
